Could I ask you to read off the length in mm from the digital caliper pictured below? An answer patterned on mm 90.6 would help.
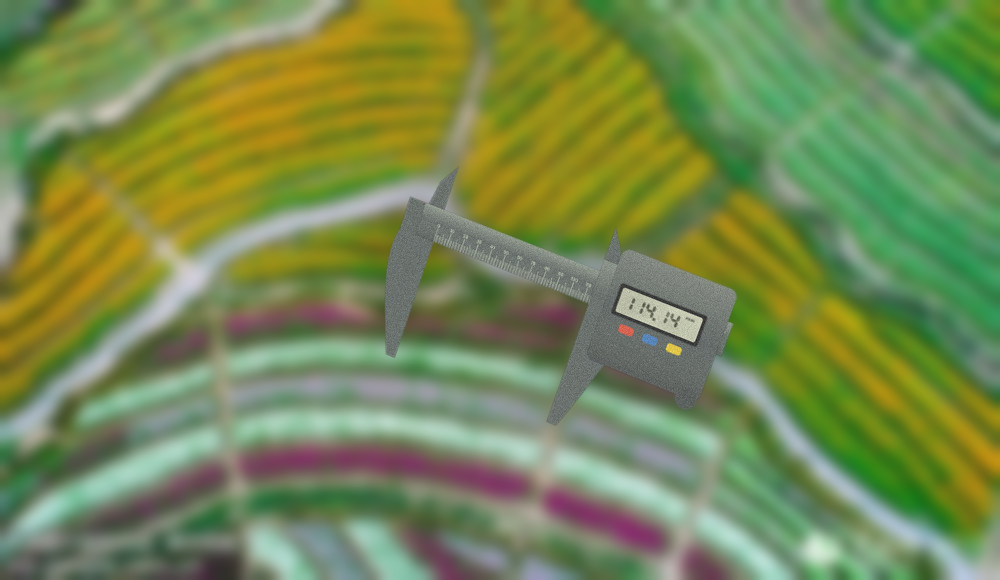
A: mm 114.14
